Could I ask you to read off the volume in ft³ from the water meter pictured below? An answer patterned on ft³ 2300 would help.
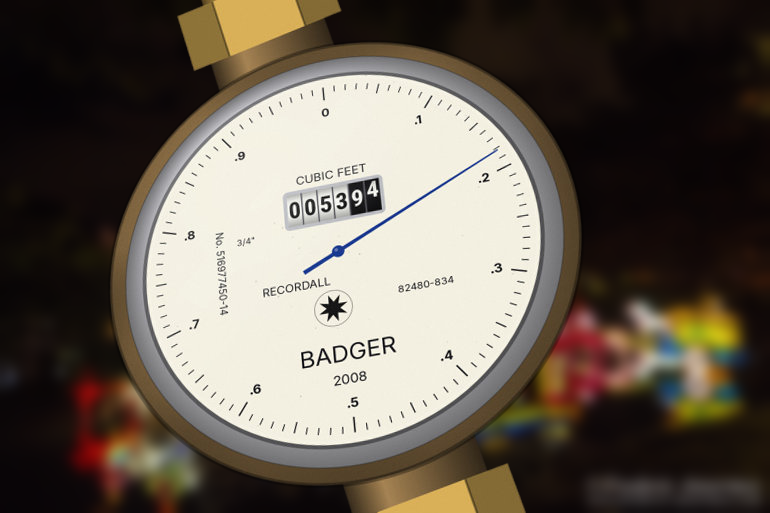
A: ft³ 5394.18
